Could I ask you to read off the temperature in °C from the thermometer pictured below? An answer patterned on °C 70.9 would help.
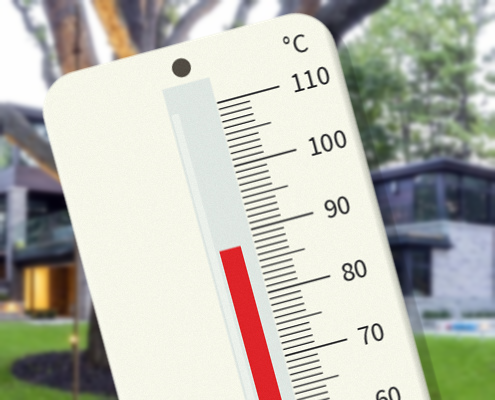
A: °C 88
